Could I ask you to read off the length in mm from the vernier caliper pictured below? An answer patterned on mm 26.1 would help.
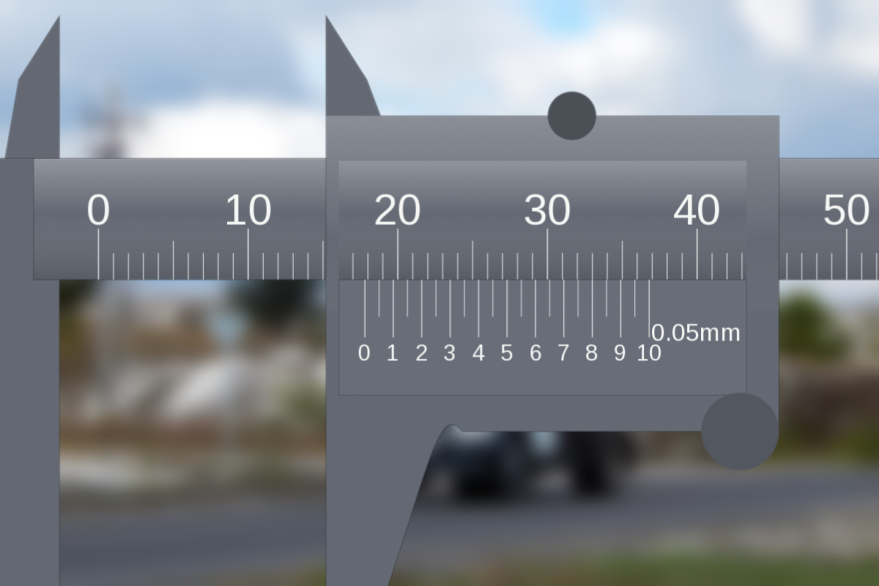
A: mm 17.8
